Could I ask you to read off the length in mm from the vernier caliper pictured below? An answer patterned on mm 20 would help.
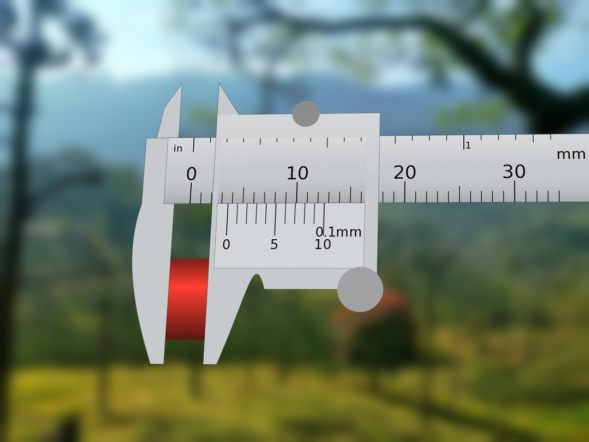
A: mm 3.6
